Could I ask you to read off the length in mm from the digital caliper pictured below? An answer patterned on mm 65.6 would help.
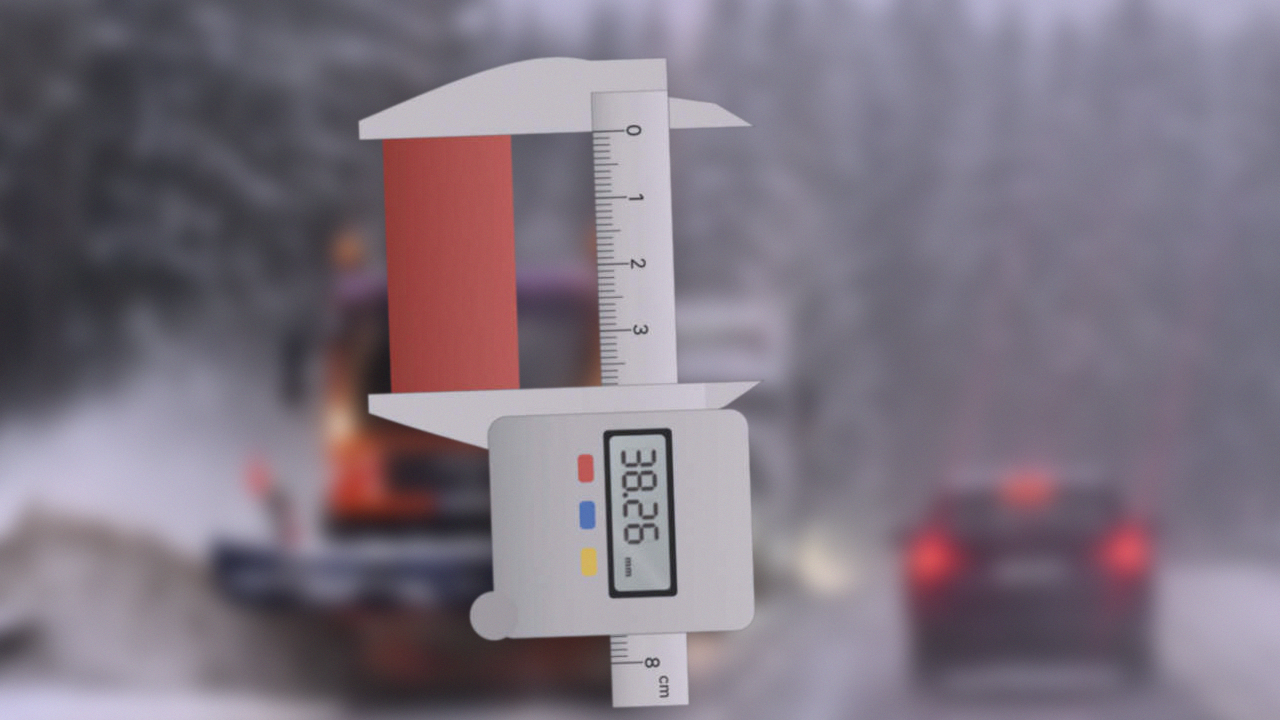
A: mm 38.26
